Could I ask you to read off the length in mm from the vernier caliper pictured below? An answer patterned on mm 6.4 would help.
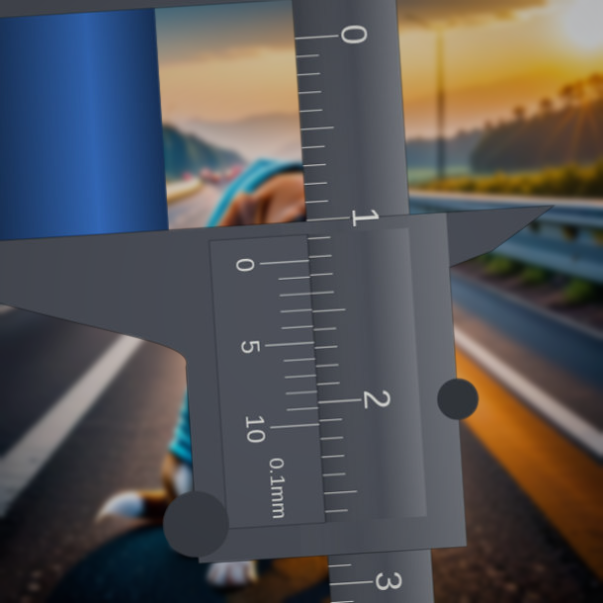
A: mm 12.2
